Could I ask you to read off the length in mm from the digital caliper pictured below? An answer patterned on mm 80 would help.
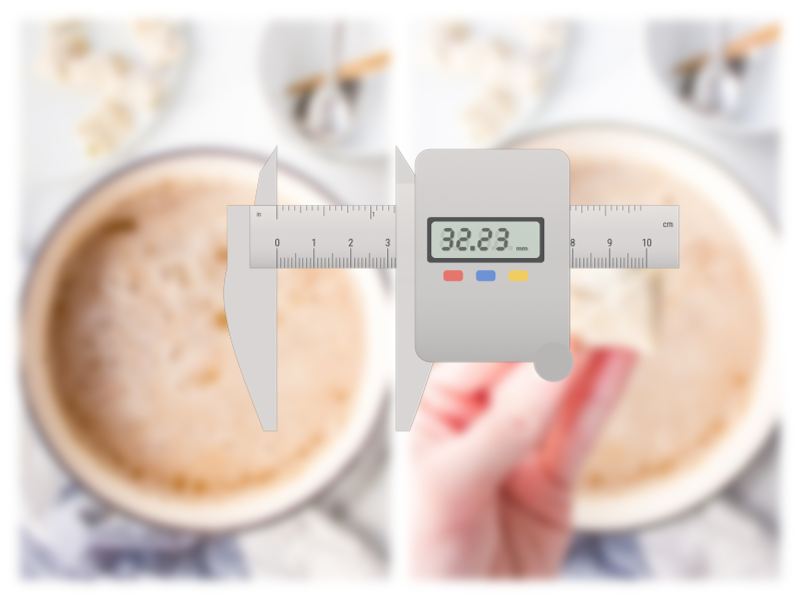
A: mm 32.23
